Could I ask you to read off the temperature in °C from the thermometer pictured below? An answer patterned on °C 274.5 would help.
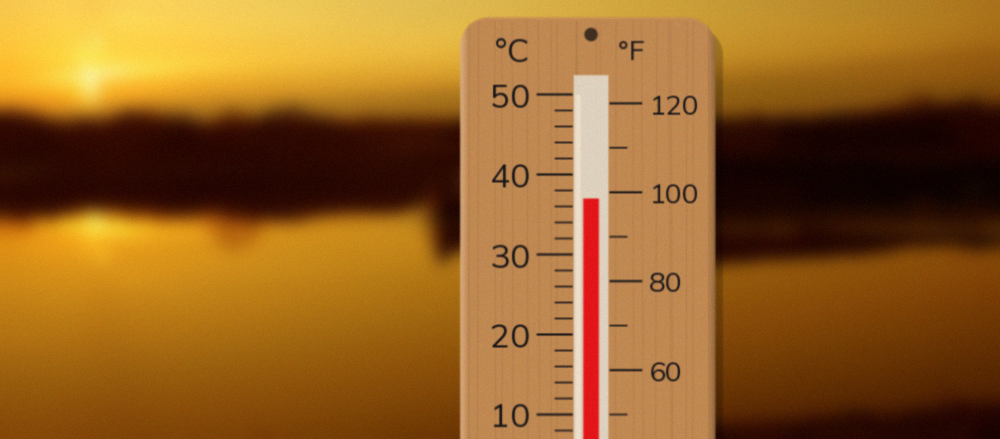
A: °C 37
